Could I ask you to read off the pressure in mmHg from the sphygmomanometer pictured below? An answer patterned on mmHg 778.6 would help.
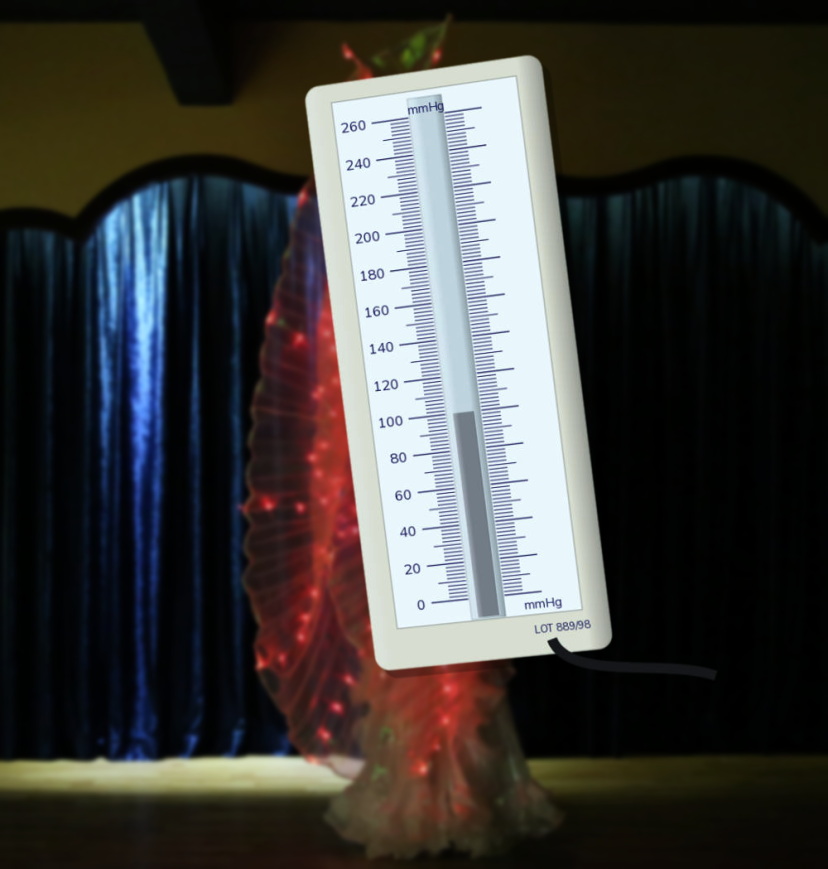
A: mmHg 100
